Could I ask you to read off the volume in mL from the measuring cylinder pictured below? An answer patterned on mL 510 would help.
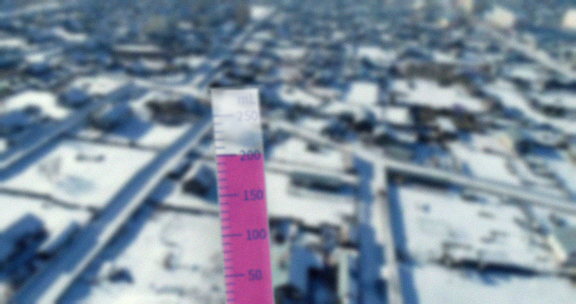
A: mL 200
